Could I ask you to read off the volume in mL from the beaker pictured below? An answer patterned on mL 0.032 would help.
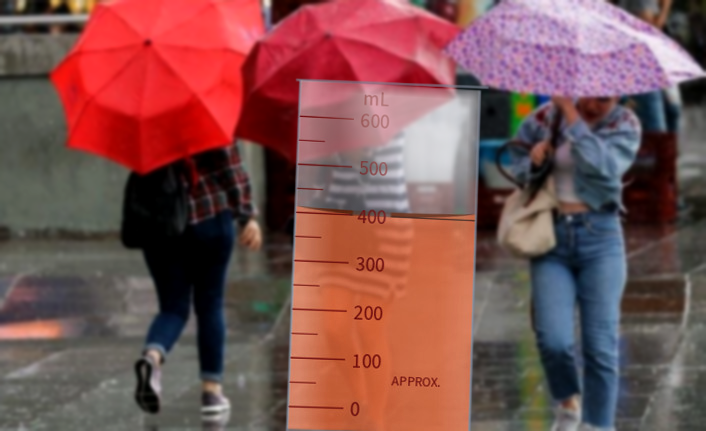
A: mL 400
